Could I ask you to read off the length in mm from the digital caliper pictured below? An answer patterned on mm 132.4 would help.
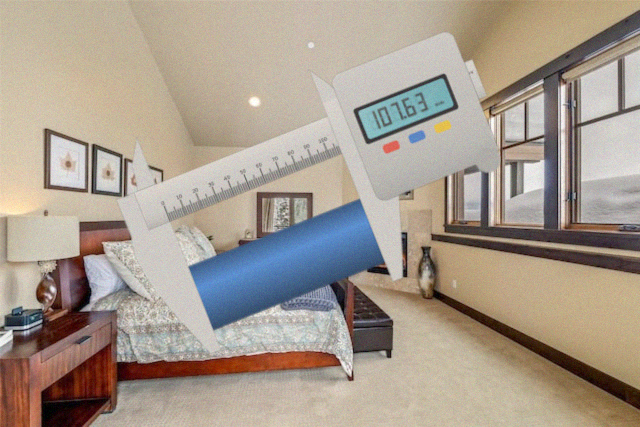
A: mm 107.63
